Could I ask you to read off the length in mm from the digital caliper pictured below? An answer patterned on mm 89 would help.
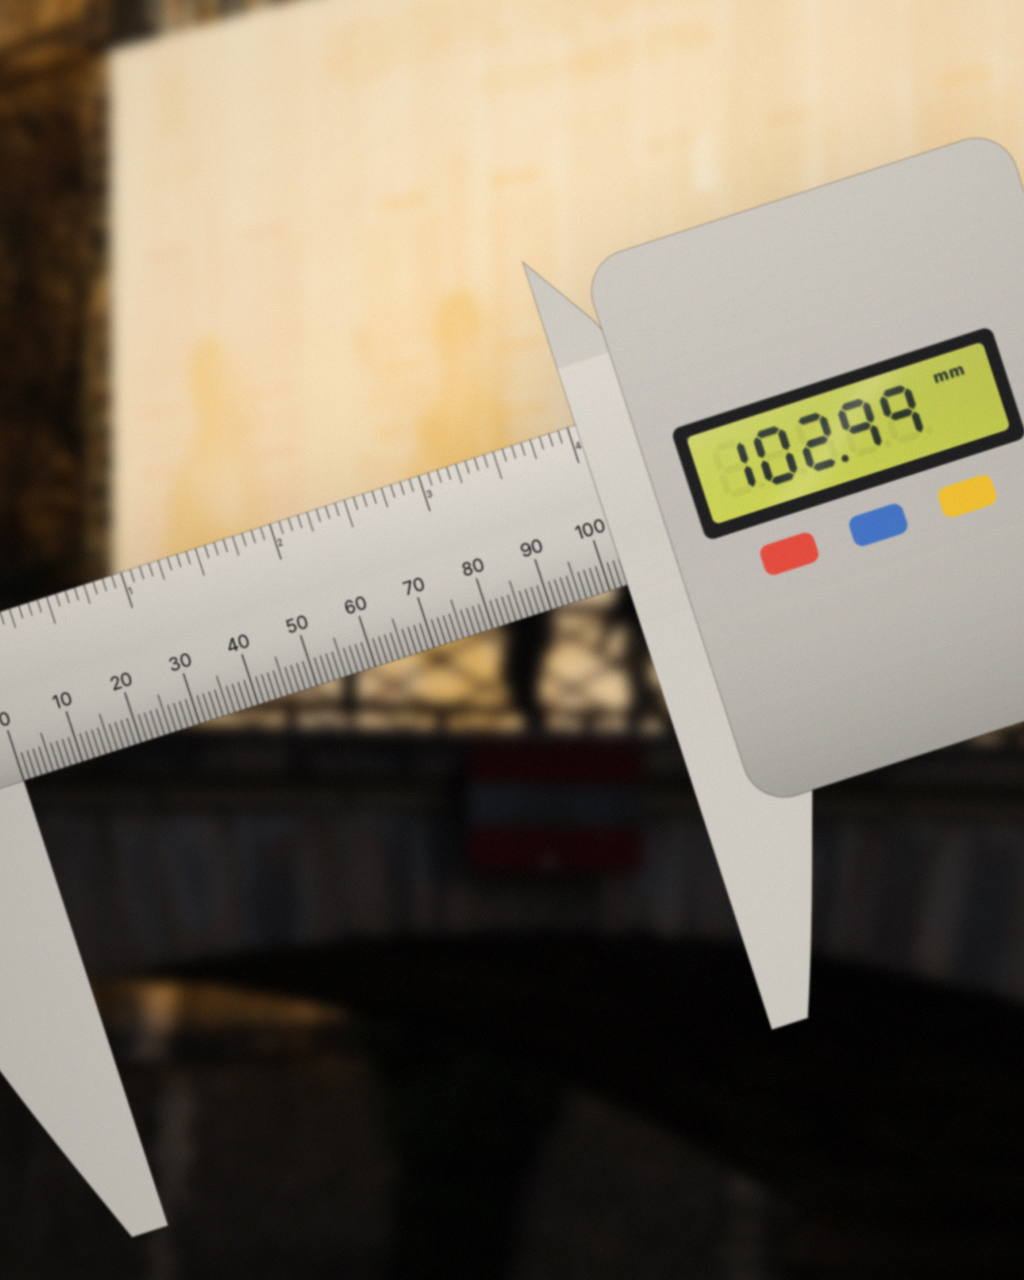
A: mm 102.99
